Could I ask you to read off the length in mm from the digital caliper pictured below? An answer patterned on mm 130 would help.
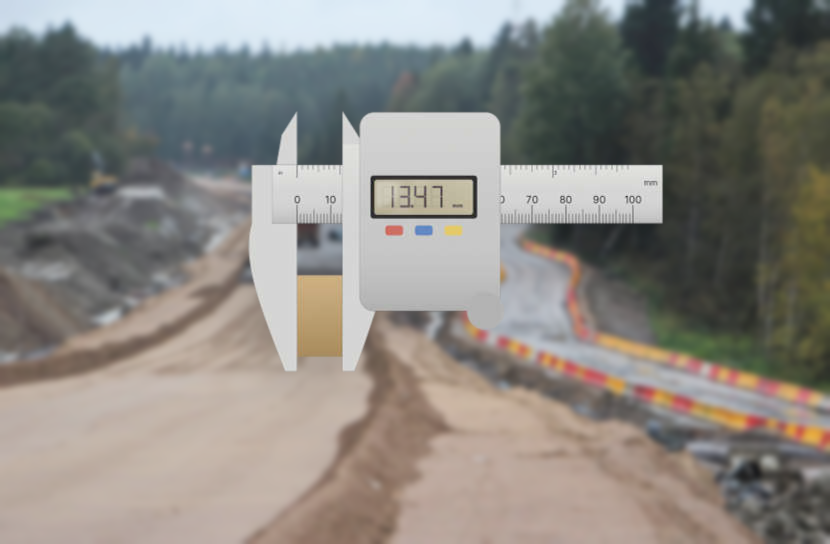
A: mm 13.47
